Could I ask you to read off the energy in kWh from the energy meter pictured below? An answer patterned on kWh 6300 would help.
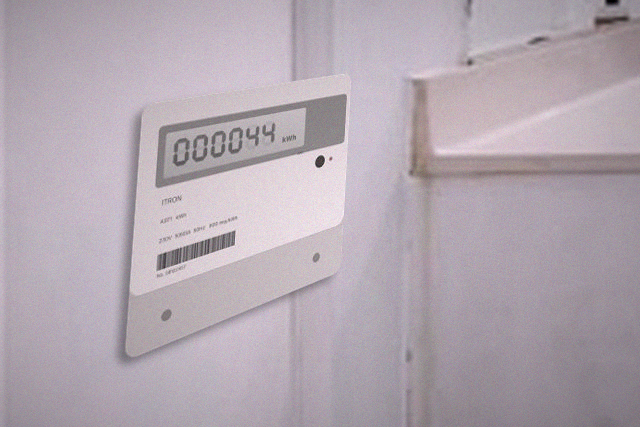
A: kWh 44
